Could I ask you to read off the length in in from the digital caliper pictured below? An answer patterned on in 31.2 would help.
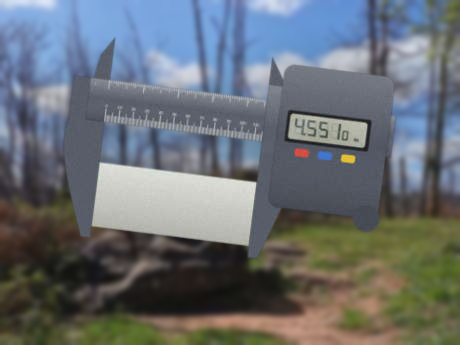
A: in 4.5510
